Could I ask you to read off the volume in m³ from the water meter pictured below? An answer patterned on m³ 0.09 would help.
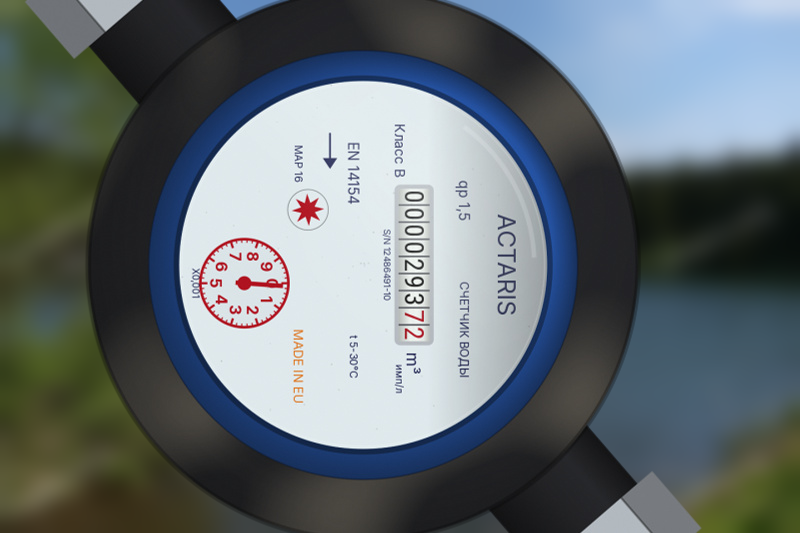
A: m³ 293.720
